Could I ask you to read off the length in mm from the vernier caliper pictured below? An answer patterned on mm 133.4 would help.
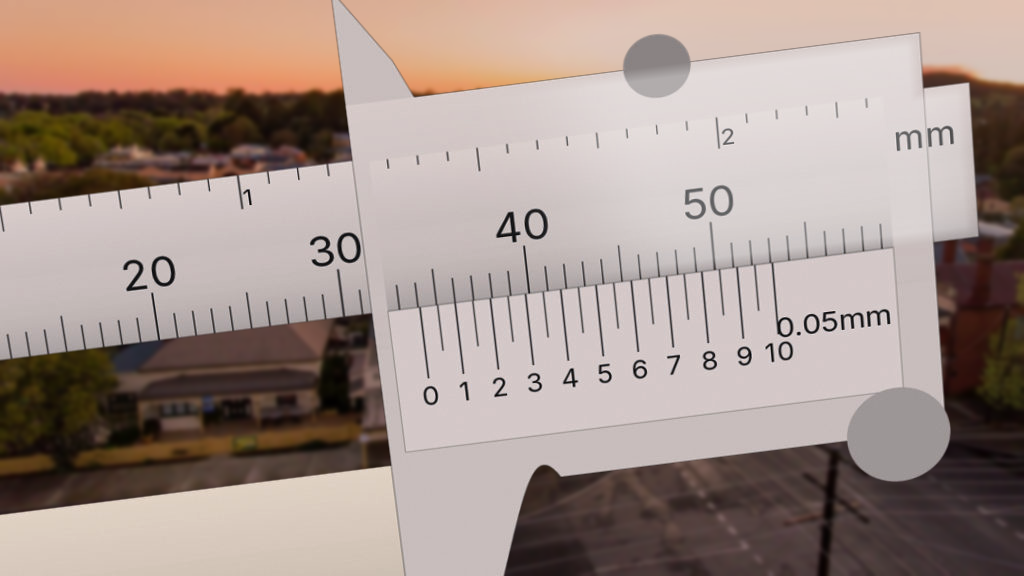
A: mm 34.1
